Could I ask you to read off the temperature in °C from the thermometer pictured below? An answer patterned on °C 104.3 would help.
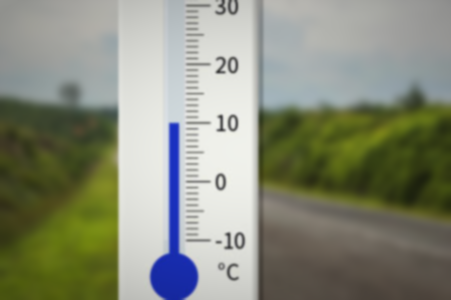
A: °C 10
